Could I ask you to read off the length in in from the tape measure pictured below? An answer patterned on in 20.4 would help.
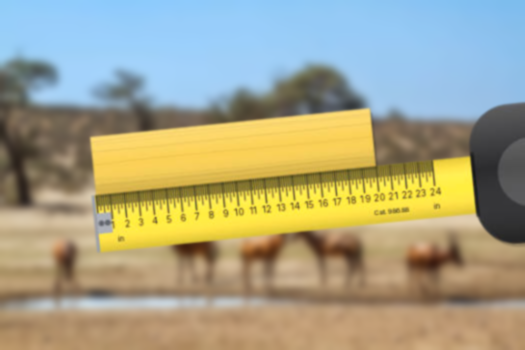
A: in 20
